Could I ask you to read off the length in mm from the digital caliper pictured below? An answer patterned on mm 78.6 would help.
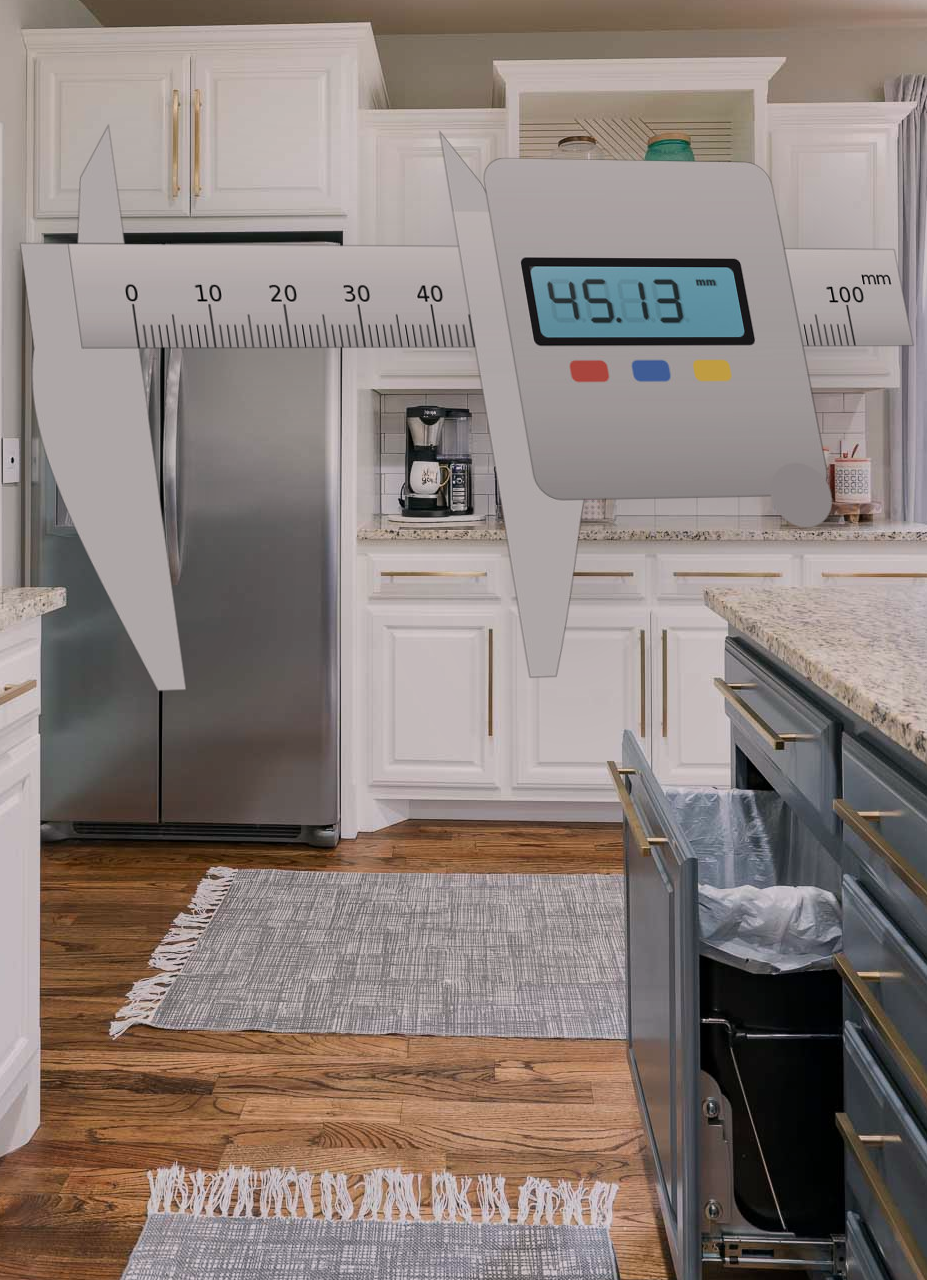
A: mm 45.13
